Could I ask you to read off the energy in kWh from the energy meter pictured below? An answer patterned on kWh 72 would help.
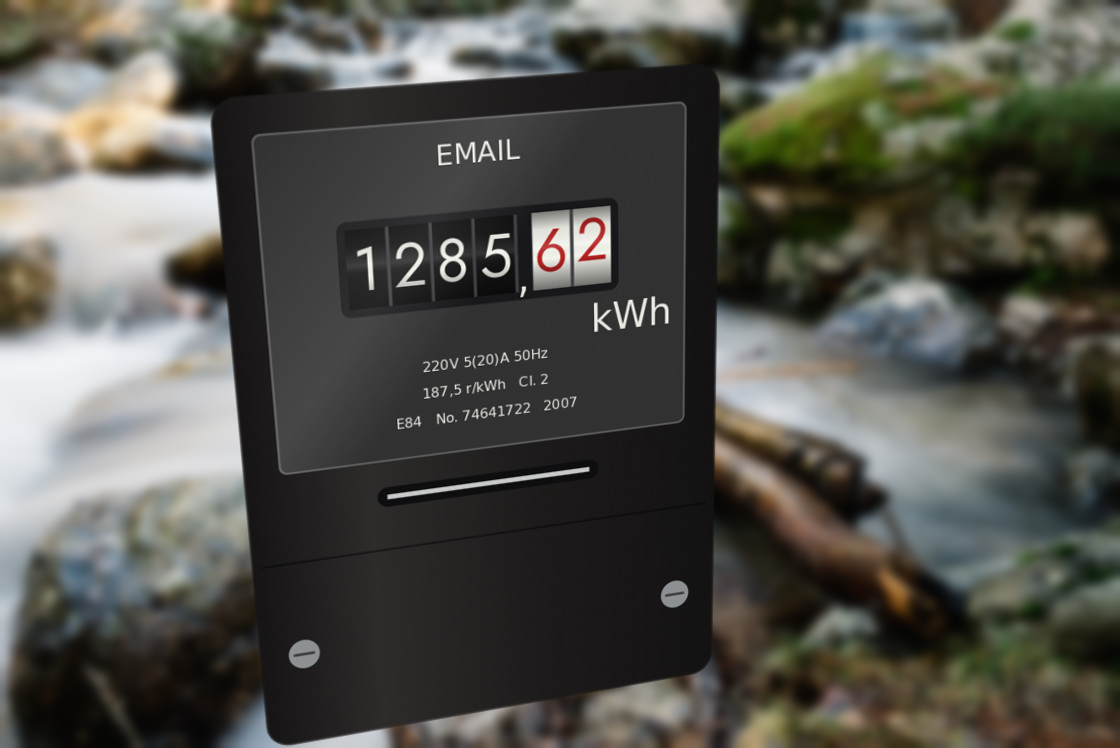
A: kWh 1285.62
